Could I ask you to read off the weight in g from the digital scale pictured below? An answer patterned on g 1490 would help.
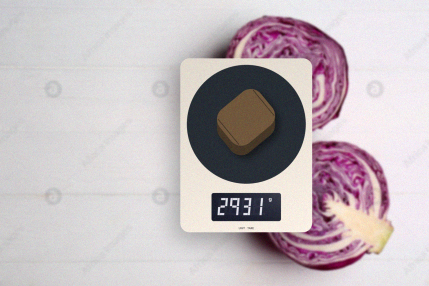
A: g 2931
